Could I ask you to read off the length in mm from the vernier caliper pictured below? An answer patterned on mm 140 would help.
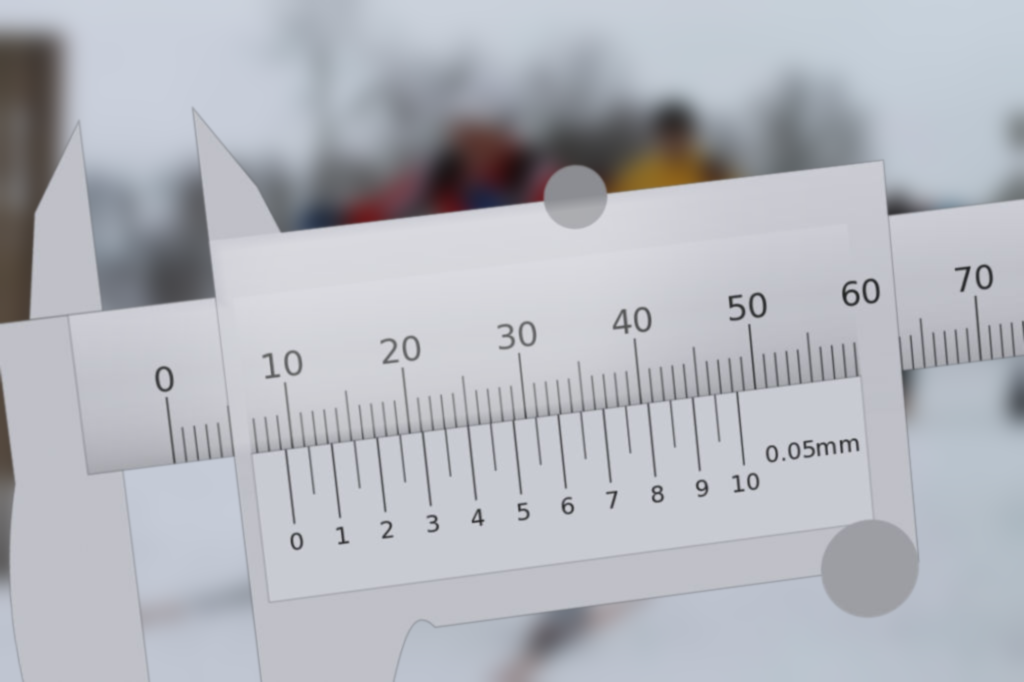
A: mm 9.4
